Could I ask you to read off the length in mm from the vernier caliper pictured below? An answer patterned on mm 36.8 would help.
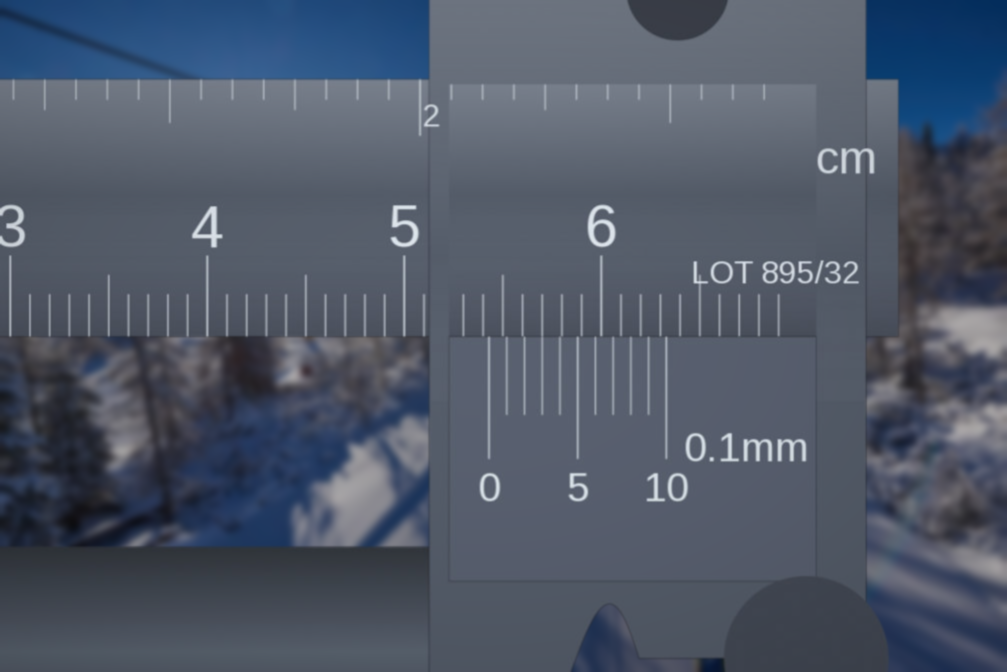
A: mm 54.3
